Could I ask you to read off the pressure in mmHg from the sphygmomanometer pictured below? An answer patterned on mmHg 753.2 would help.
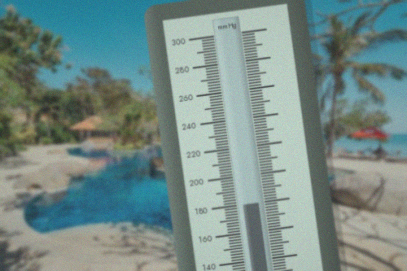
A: mmHg 180
